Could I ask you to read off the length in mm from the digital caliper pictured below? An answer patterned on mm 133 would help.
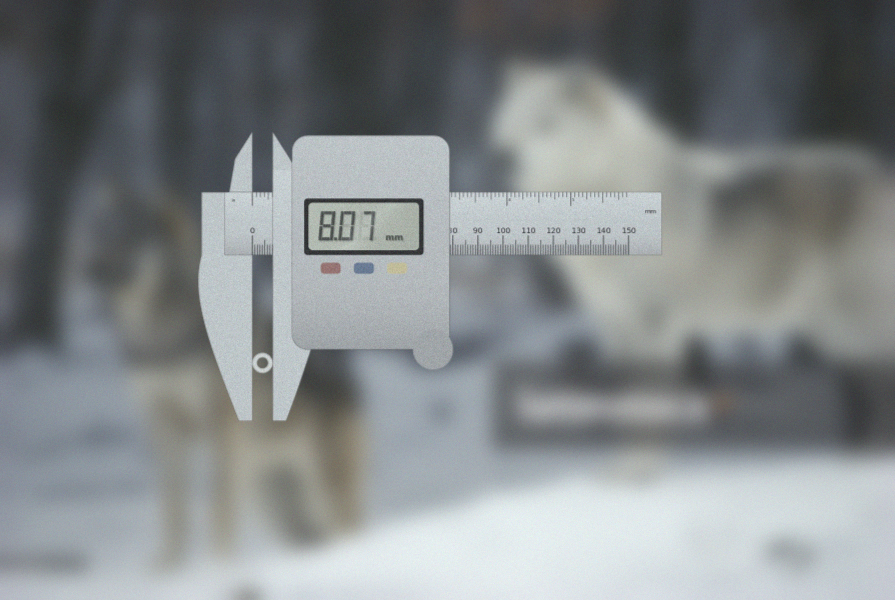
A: mm 8.07
